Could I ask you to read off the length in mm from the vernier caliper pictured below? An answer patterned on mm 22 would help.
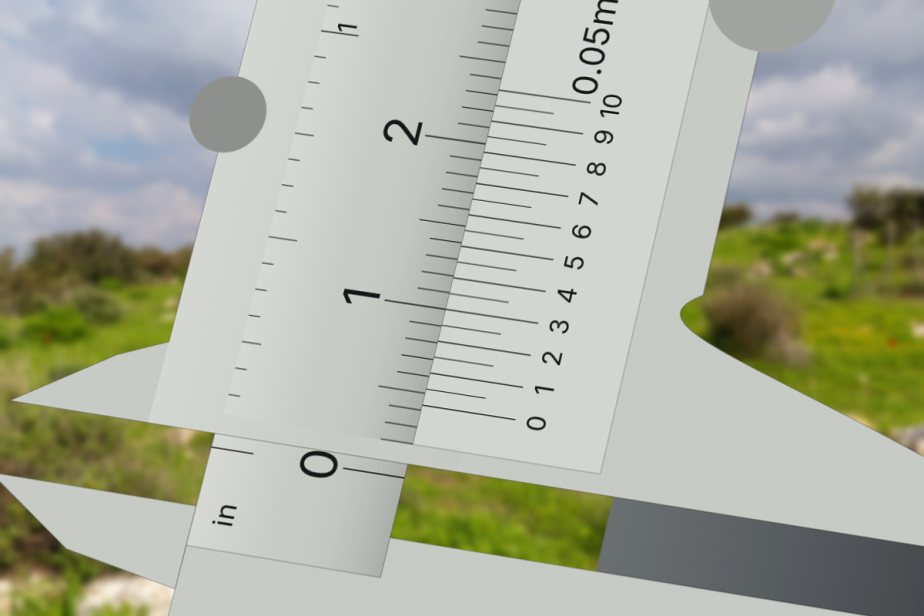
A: mm 4.3
